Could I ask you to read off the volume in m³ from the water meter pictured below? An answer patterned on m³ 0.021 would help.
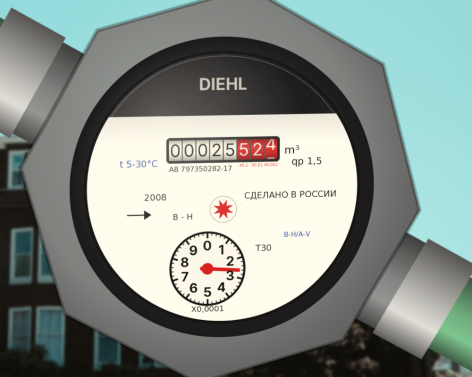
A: m³ 25.5242
